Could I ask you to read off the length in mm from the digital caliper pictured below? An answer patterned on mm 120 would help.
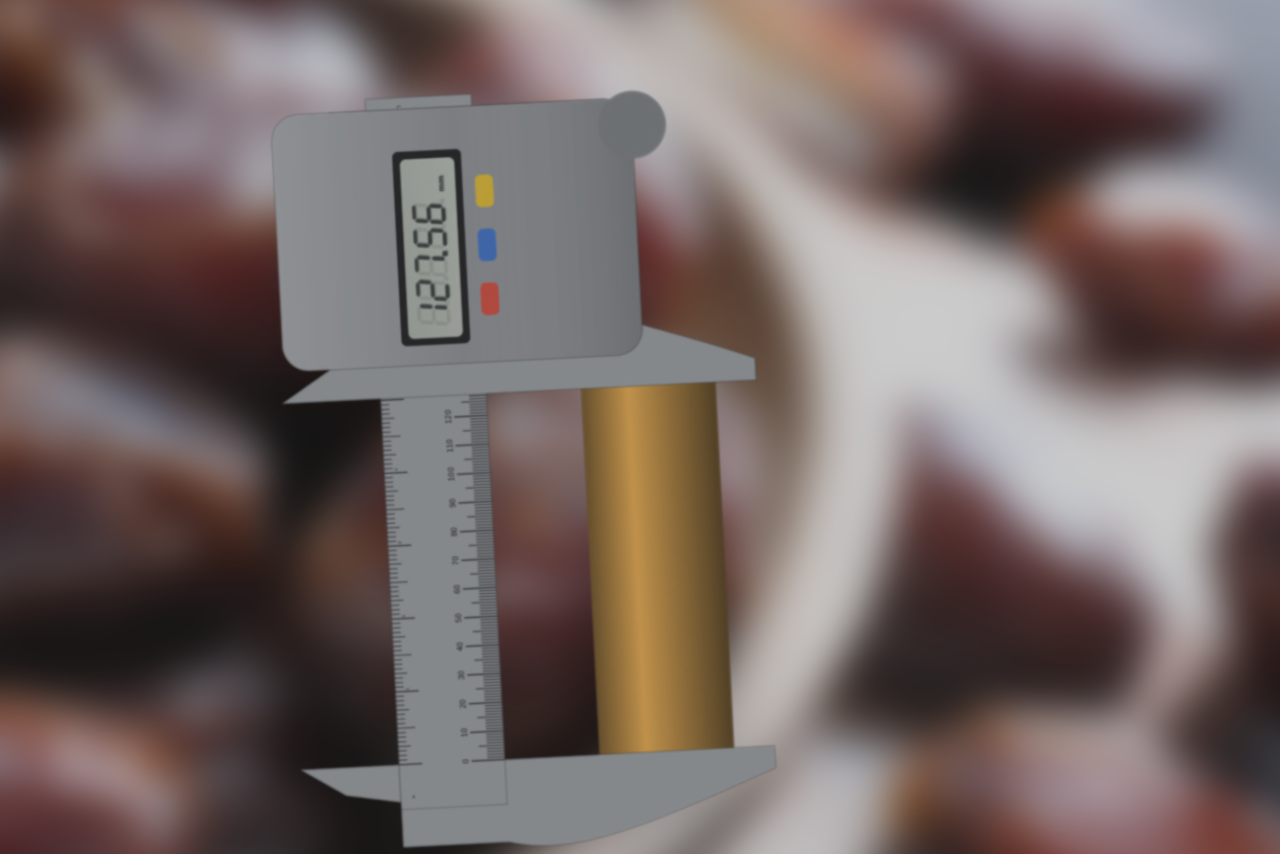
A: mm 127.56
